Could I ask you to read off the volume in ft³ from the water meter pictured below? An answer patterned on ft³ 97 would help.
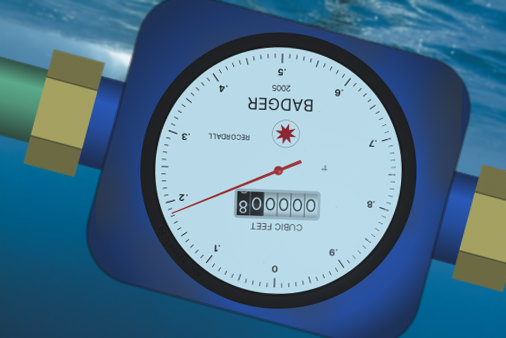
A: ft³ 8.18
